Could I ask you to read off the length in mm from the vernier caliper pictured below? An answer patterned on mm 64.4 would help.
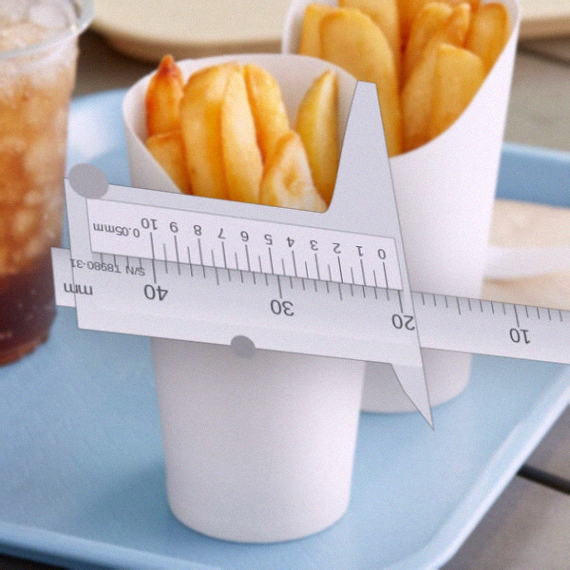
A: mm 20.9
